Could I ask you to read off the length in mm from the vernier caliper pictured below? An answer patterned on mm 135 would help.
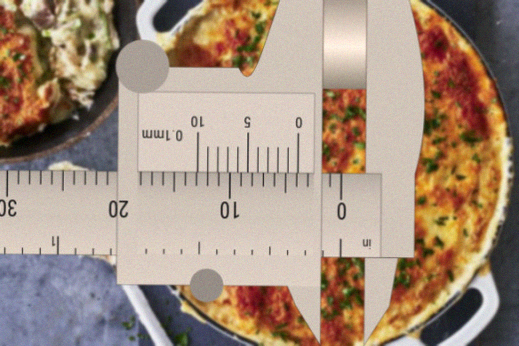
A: mm 3.9
